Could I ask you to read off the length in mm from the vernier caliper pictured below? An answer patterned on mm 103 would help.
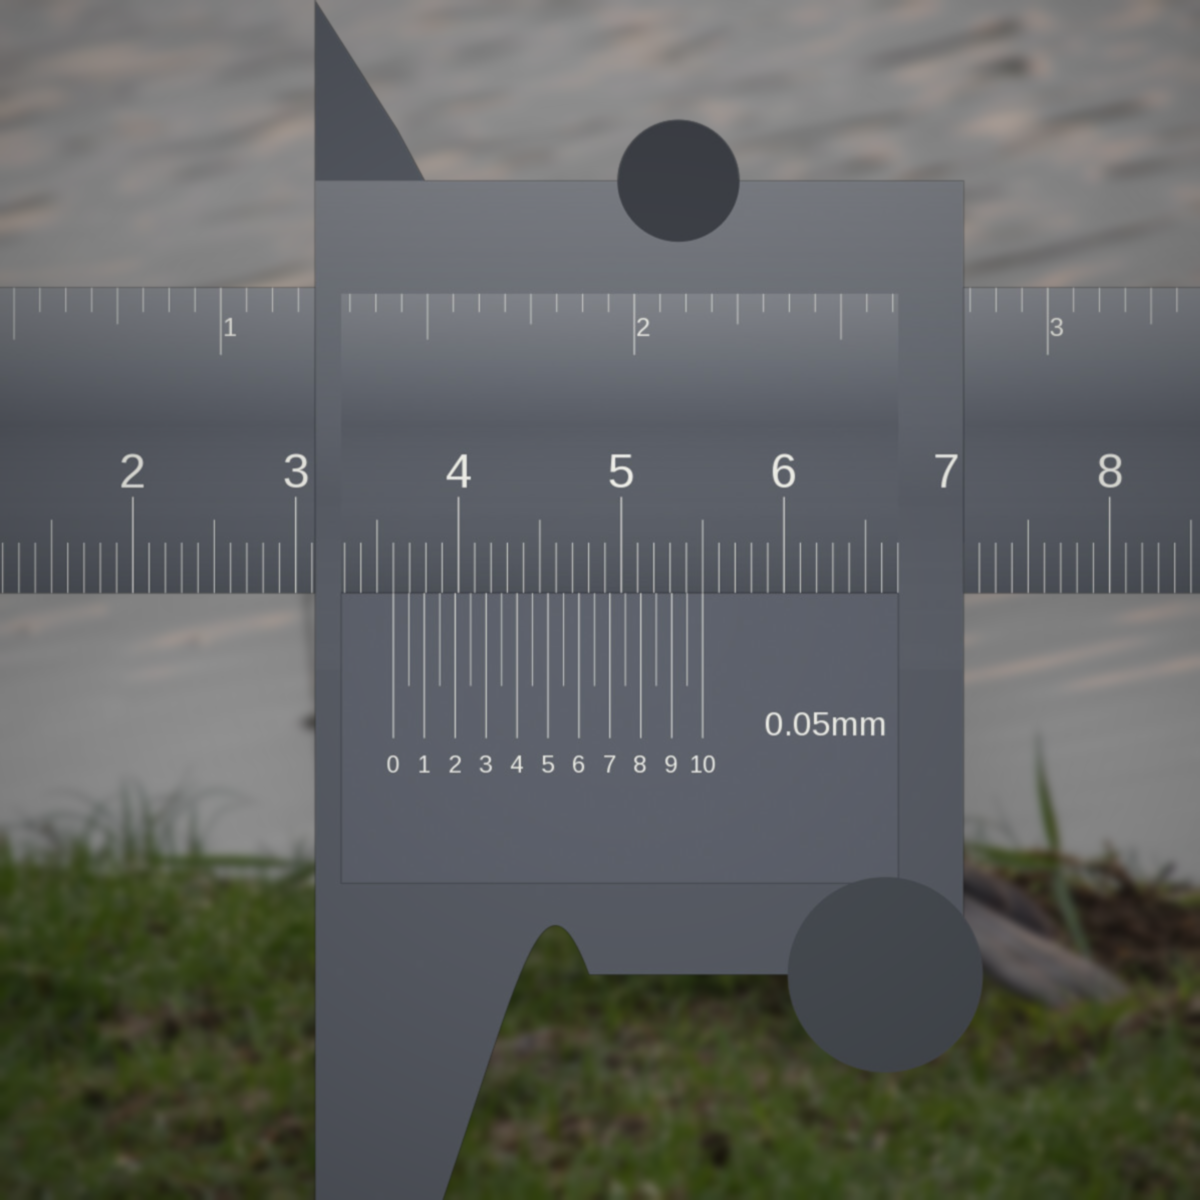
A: mm 36.0
